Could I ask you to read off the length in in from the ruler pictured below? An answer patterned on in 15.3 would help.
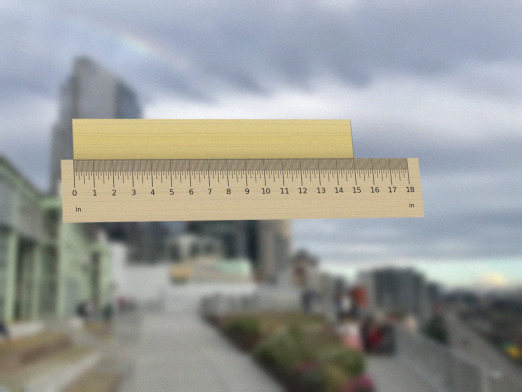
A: in 15
